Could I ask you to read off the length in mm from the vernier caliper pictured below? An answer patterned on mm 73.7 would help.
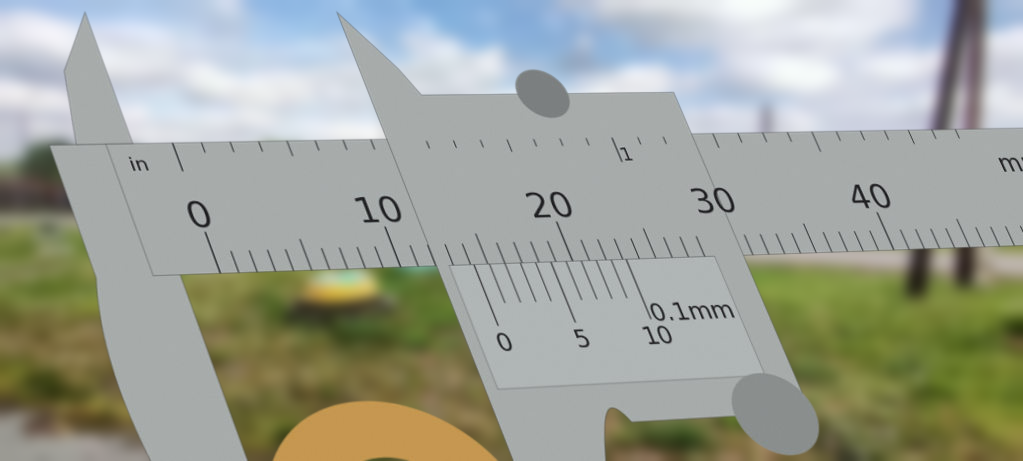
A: mm 14.2
